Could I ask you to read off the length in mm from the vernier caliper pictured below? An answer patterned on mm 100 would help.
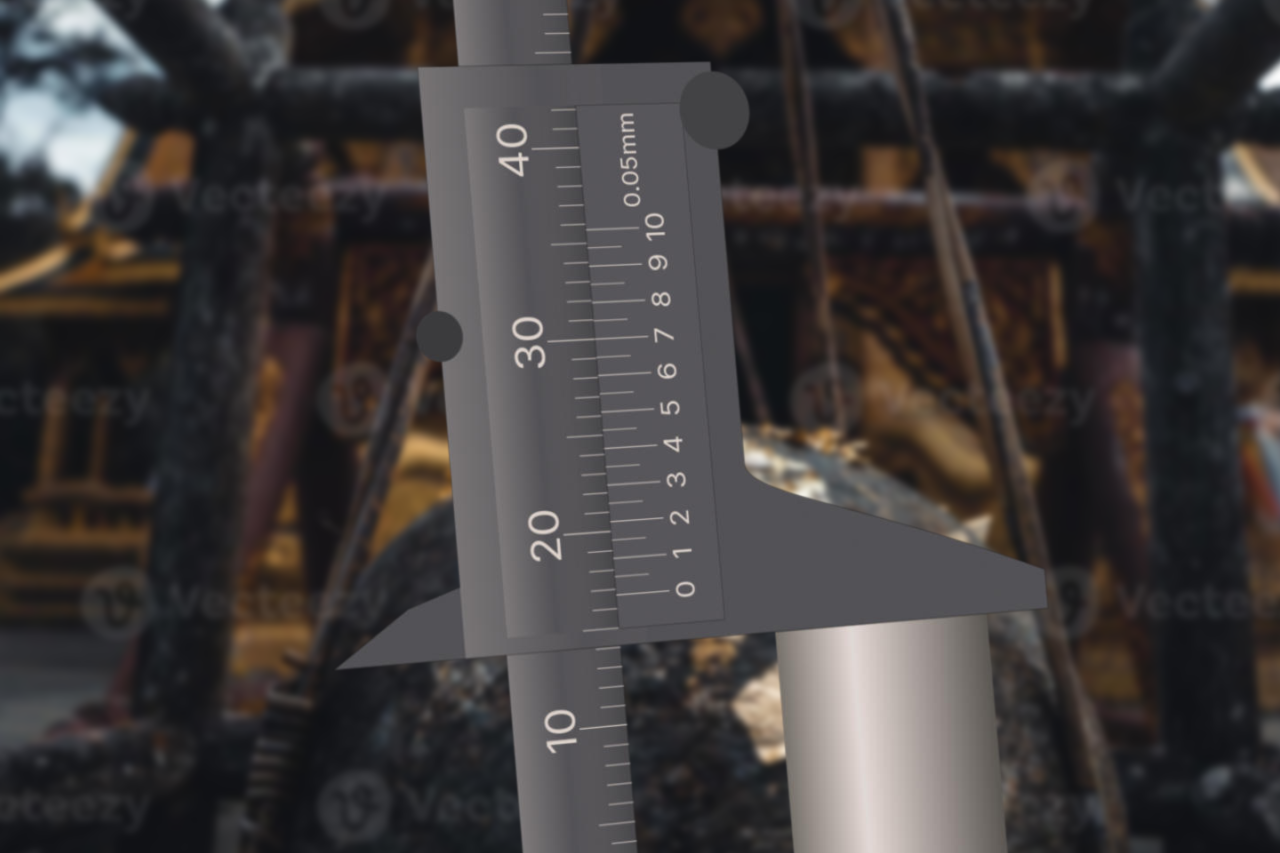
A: mm 16.7
